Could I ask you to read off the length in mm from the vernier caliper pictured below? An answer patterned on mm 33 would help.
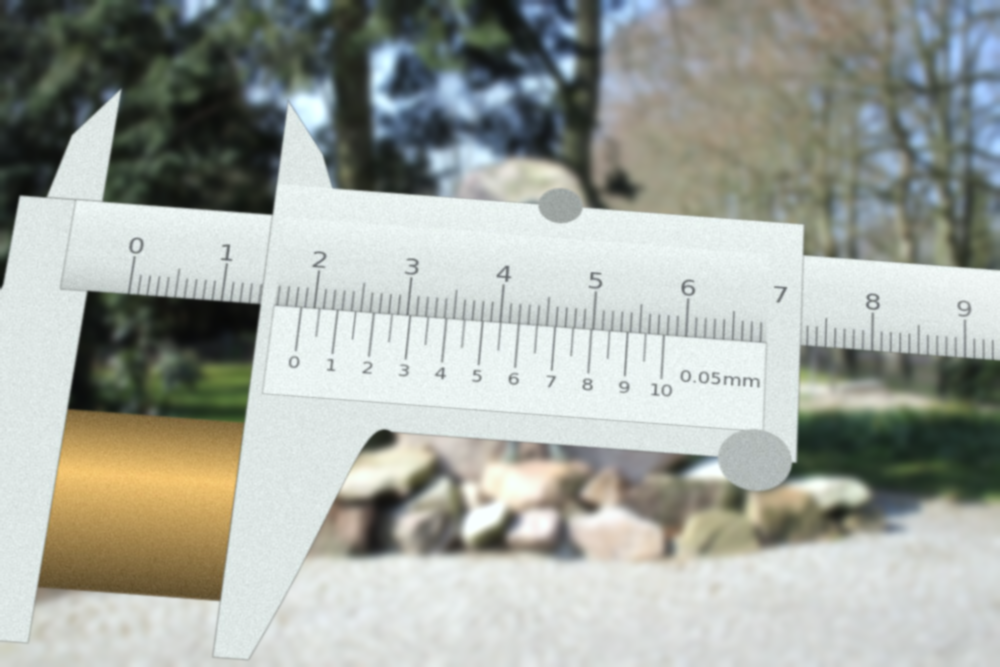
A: mm 18.6
